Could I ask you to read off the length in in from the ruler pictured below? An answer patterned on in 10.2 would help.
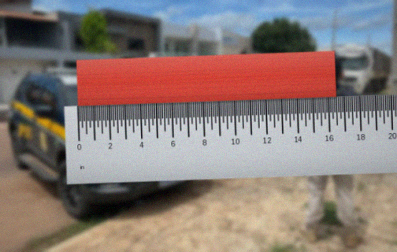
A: in 16.5
